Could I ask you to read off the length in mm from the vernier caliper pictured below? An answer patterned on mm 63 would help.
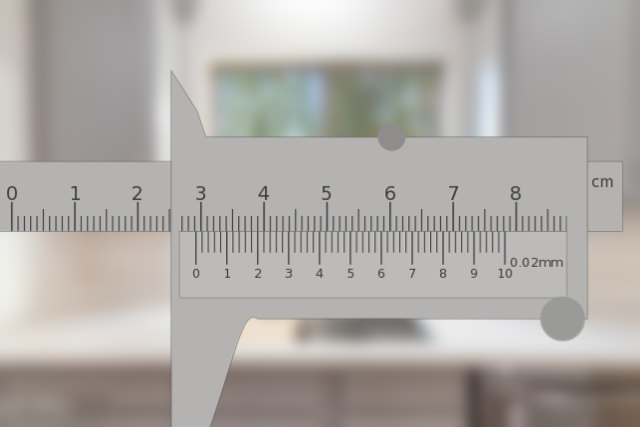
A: mm 29.2
